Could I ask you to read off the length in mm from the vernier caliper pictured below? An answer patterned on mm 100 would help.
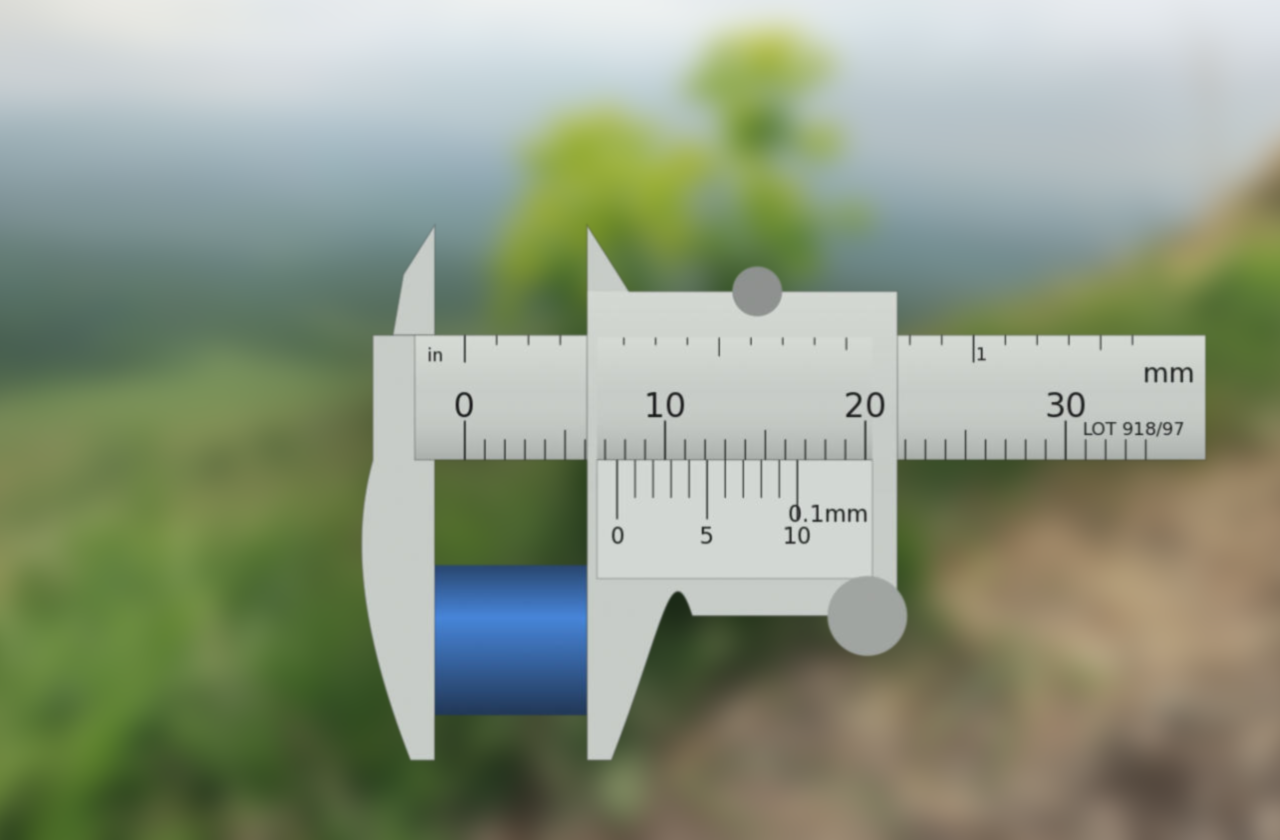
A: mm 7.6
